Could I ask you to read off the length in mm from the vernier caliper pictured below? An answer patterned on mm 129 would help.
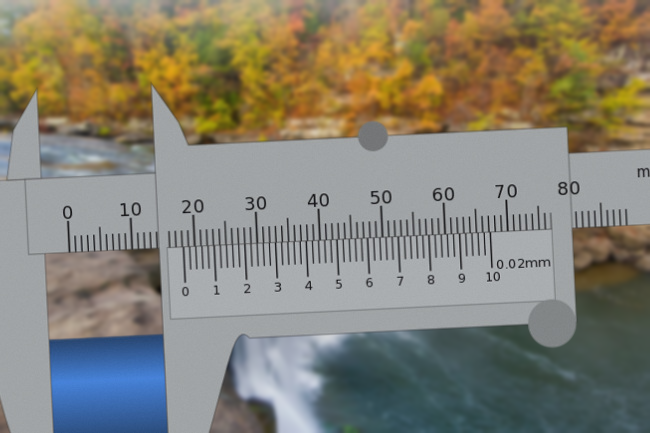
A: mm 18.2
